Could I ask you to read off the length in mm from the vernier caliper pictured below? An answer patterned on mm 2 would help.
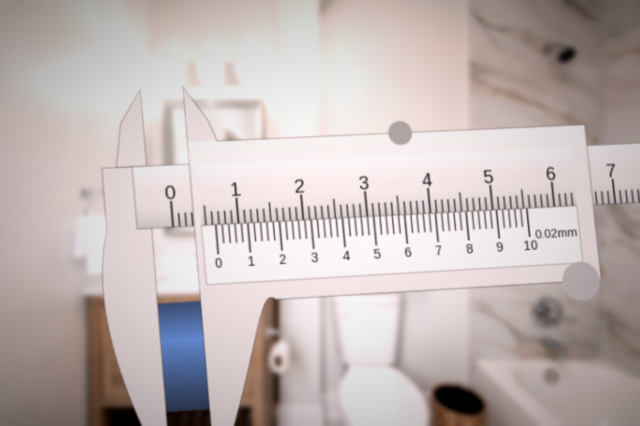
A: mm 6.5
